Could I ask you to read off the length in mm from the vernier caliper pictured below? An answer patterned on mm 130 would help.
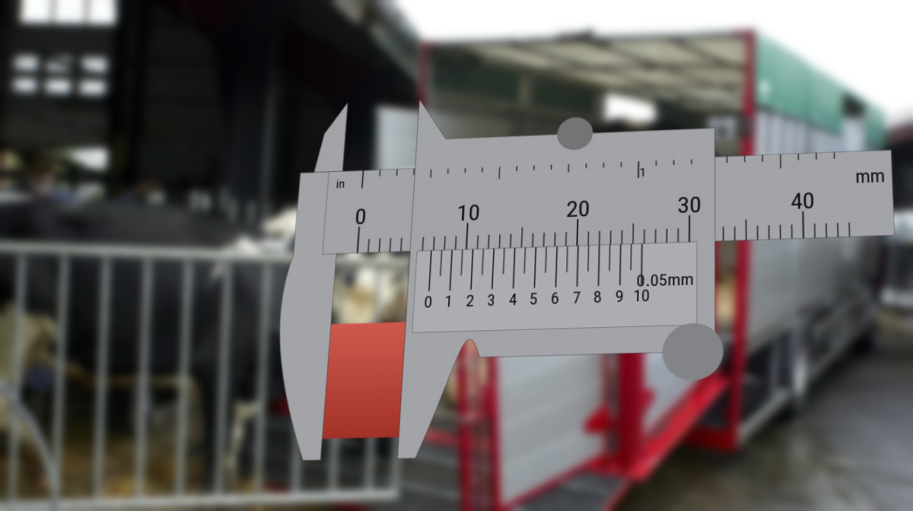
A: mm 6.8
